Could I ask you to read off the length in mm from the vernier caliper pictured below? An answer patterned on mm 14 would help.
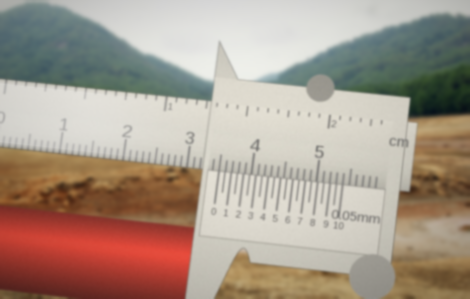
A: mm 35.0
